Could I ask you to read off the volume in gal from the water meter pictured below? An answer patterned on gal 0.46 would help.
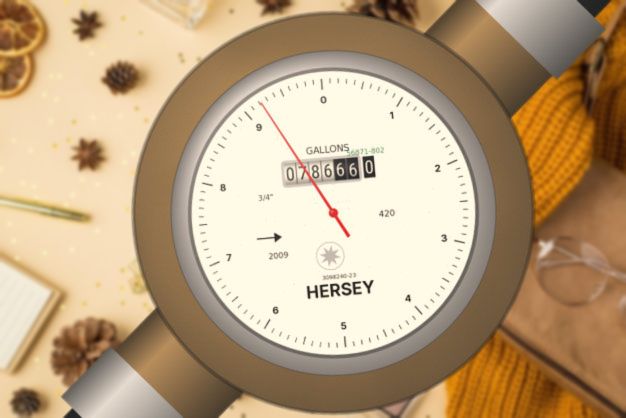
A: gal 786659.2
